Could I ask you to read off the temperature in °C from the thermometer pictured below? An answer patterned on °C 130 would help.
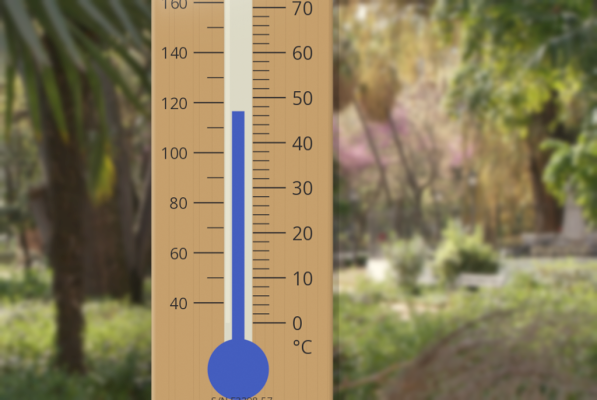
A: °C 47
